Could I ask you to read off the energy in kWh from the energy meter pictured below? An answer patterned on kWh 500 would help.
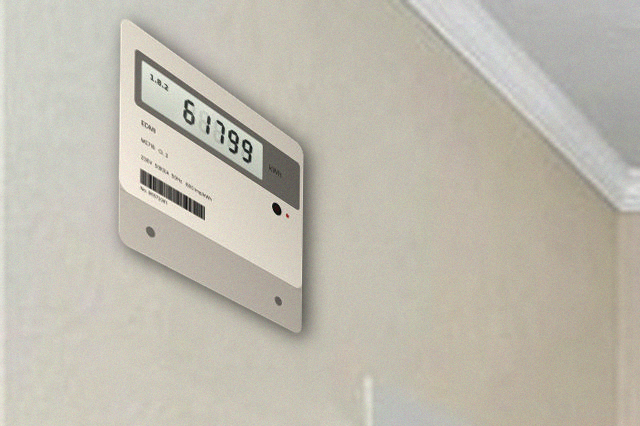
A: kWh 61799
